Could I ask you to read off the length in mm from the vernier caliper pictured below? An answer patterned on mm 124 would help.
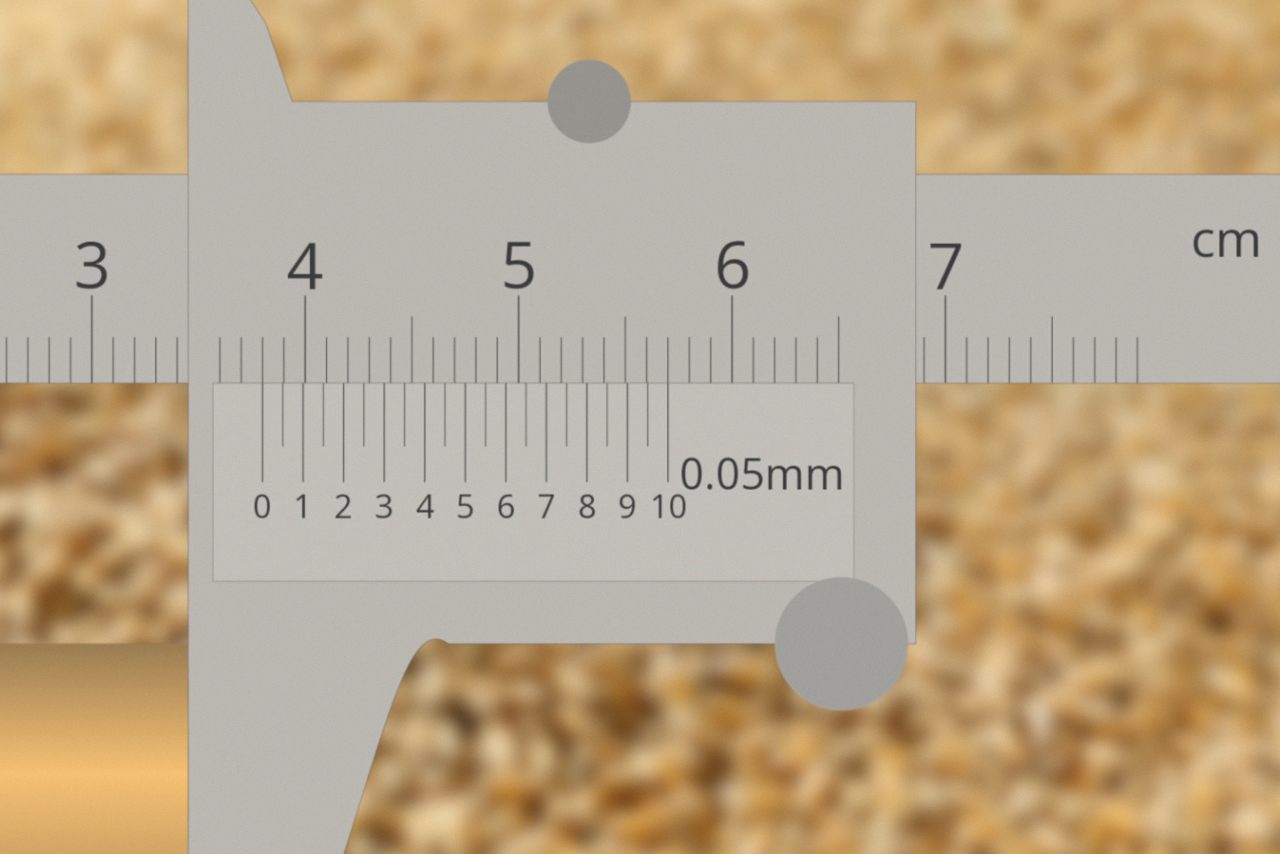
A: mm 38.0
